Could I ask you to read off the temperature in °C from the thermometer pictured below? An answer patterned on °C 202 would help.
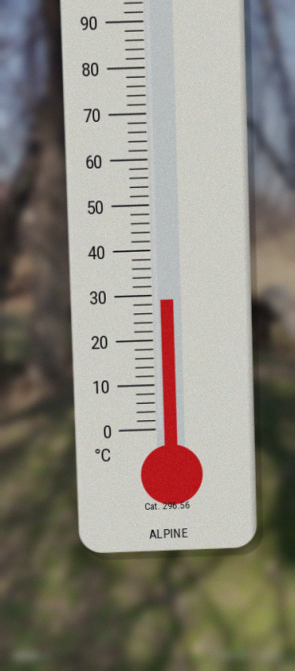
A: °C 29
